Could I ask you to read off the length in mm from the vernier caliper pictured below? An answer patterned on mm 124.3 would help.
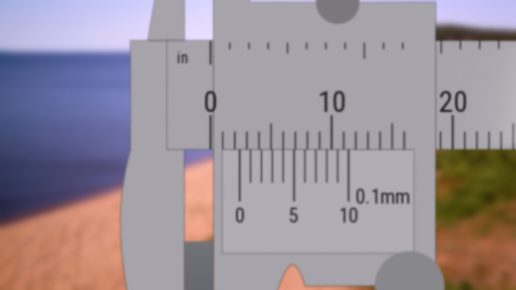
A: mm 2.4
